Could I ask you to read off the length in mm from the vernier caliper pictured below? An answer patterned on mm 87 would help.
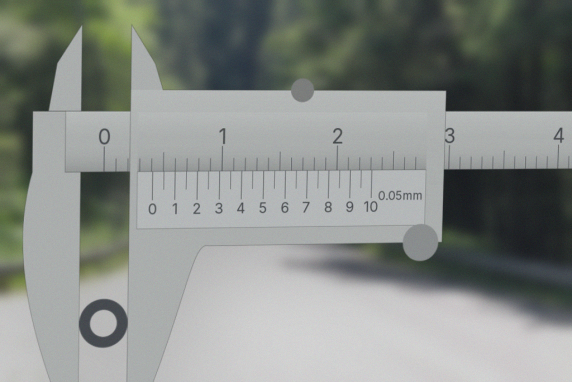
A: mm 4.1
